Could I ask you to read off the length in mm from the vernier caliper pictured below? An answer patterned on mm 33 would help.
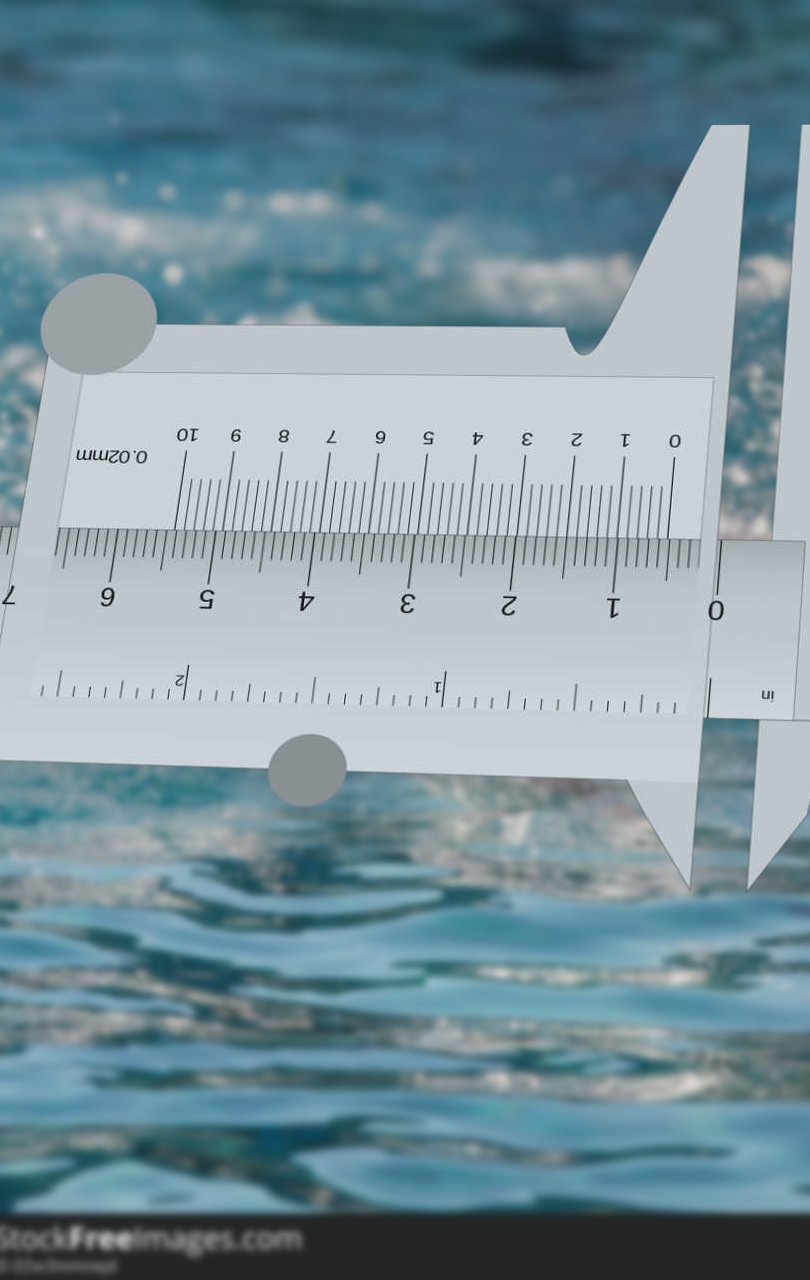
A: mm 5.2
